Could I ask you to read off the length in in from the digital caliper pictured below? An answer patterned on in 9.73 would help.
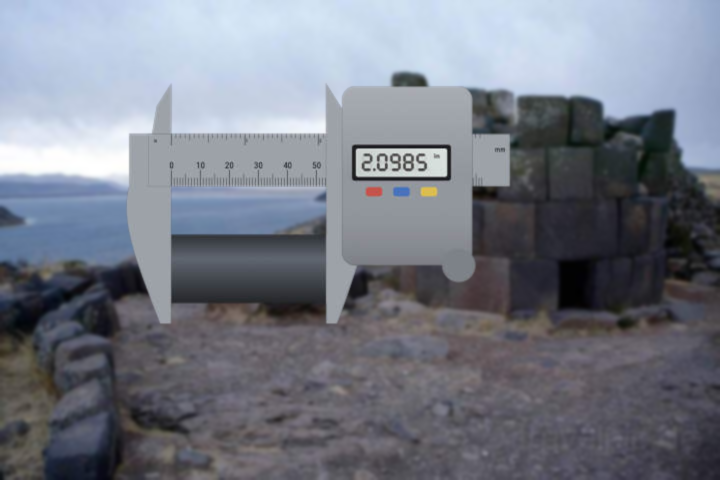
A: in 2.0985
